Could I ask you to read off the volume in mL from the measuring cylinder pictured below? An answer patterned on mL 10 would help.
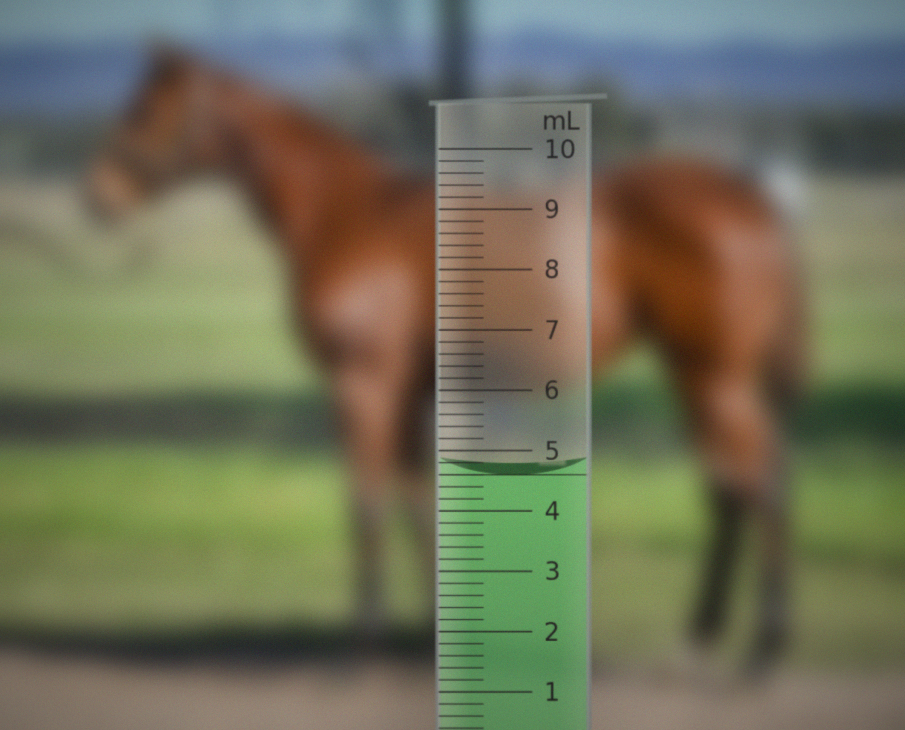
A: mL 4.6
